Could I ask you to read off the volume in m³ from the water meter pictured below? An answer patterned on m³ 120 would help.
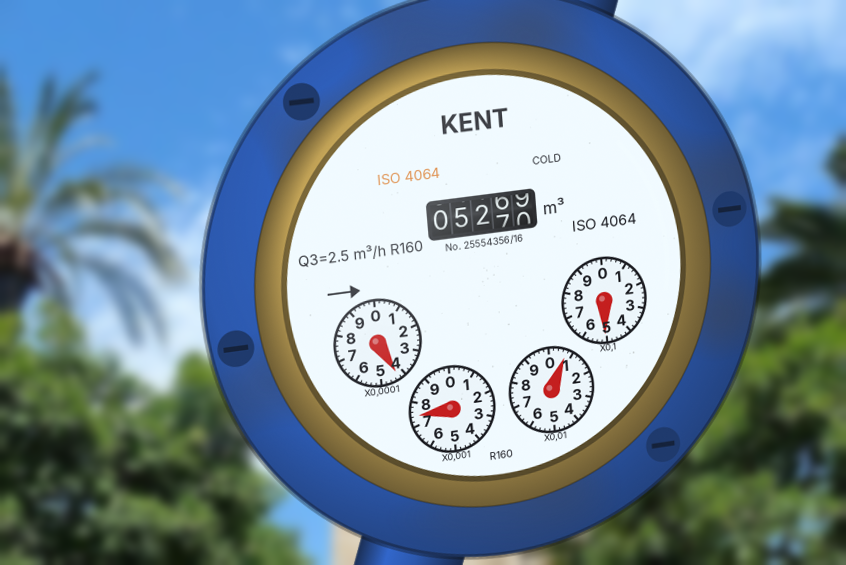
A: m³ 5269.5074
